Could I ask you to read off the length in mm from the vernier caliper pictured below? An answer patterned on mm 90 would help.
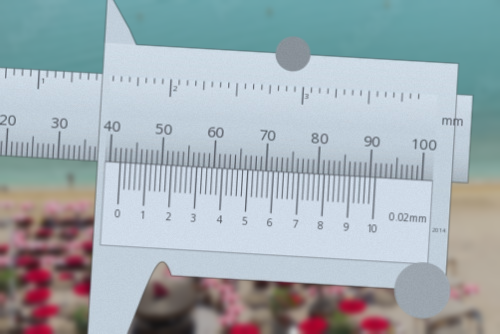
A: mm 42.0
